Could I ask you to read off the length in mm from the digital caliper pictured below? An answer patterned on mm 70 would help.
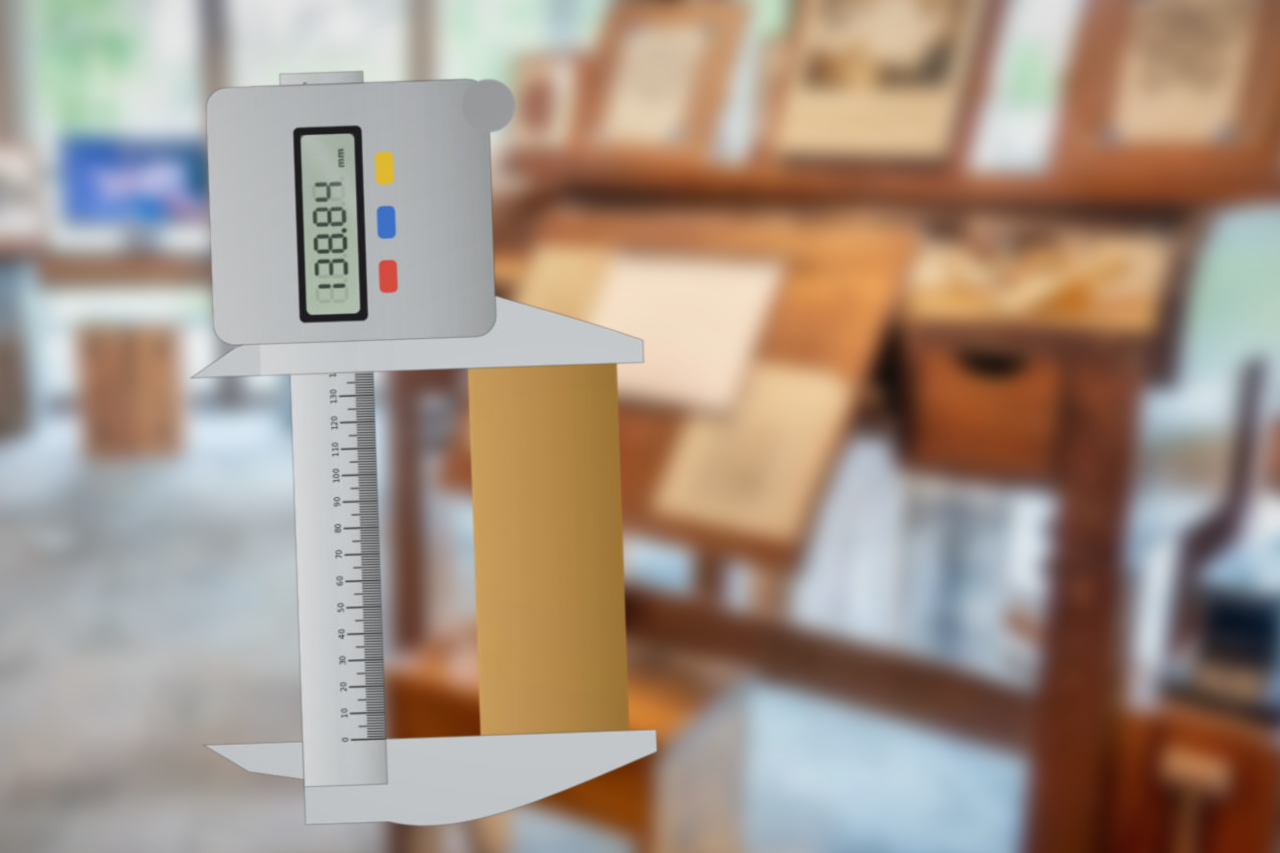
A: mm 138.84
